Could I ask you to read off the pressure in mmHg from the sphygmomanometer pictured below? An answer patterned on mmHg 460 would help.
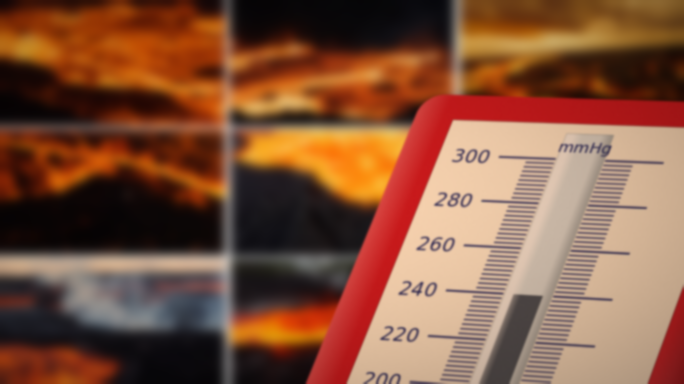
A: mmHg 240
